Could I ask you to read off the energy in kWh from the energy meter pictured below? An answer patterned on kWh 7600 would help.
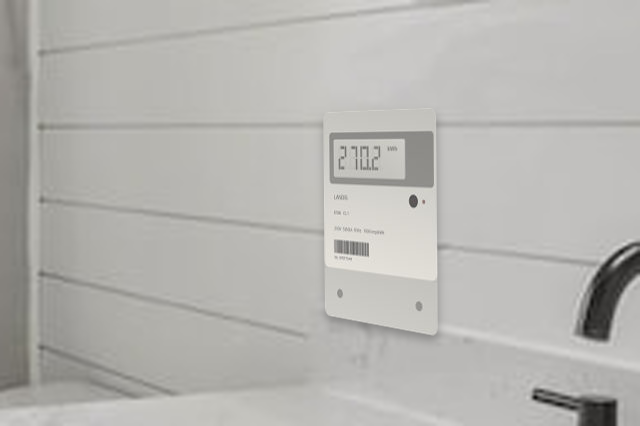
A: kWh 270.2
